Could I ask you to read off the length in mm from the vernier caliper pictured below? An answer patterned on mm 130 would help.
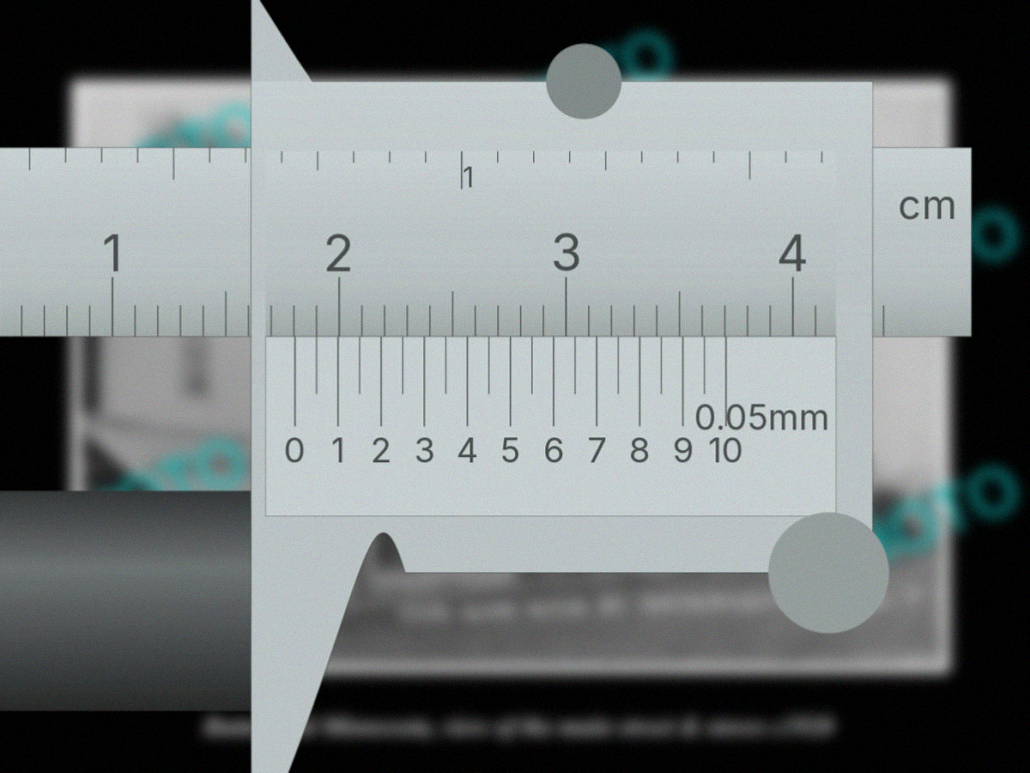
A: mm 18.05
